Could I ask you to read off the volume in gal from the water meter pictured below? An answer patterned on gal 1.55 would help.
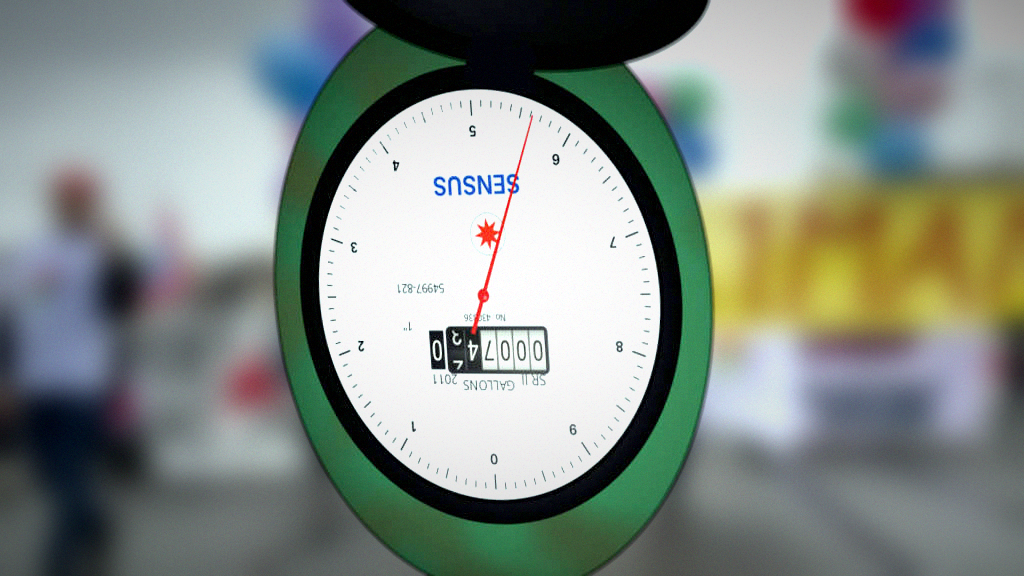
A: gal 7425.6
